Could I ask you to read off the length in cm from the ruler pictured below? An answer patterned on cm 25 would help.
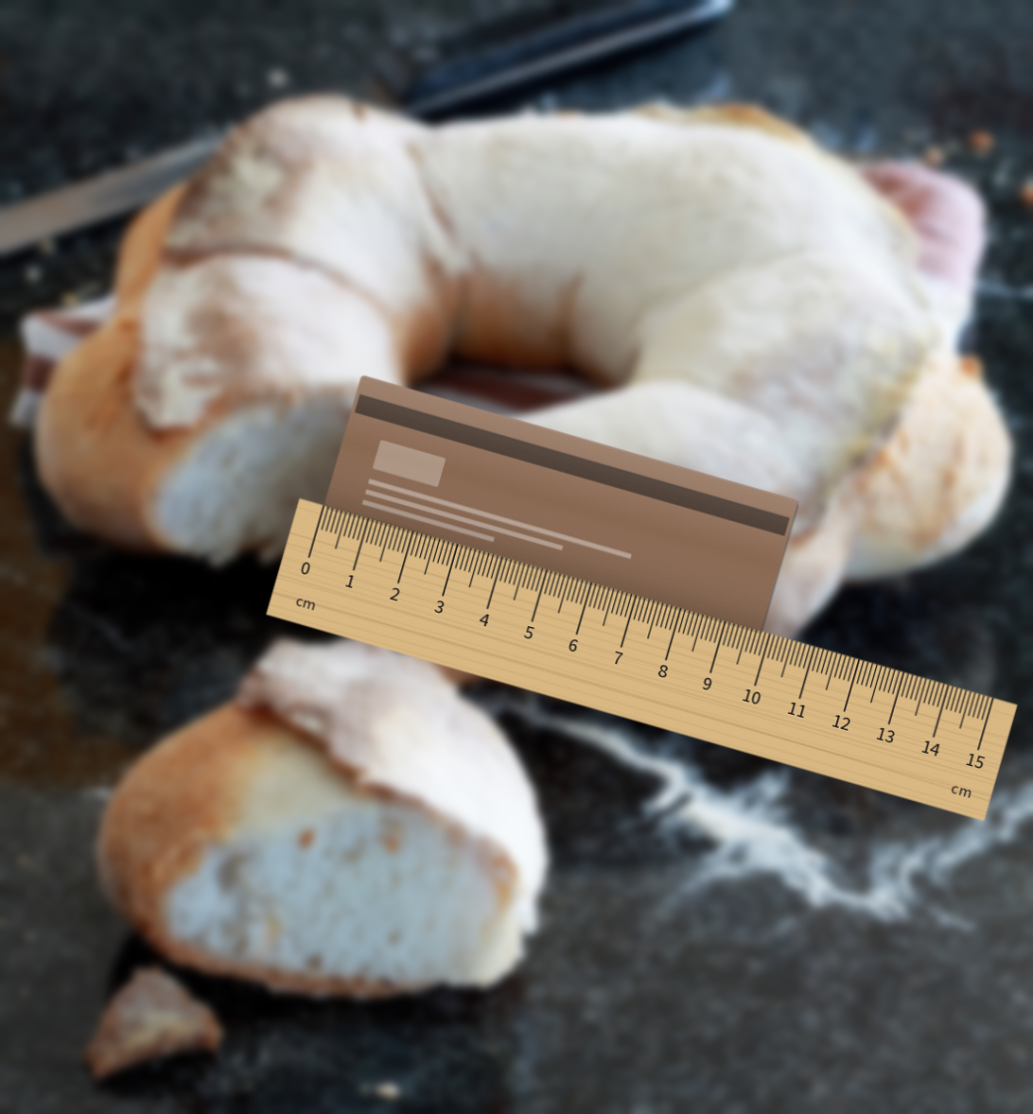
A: cm 9.8
